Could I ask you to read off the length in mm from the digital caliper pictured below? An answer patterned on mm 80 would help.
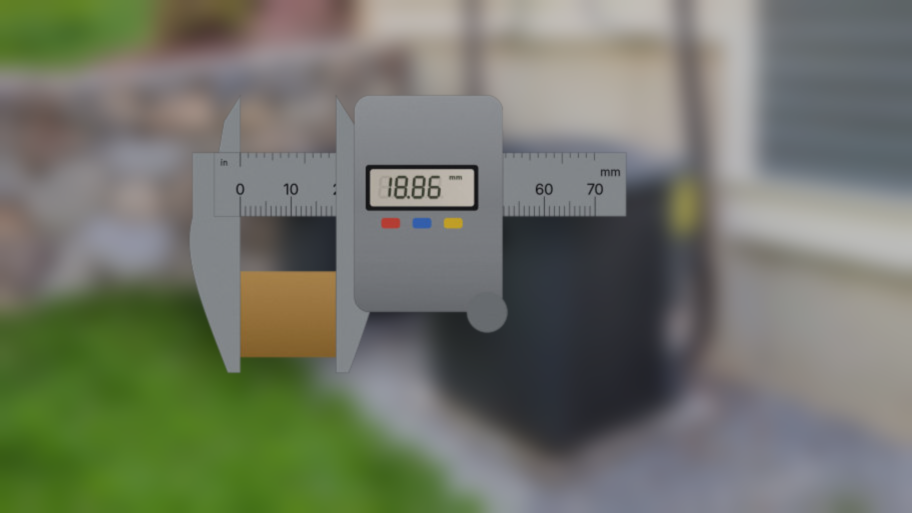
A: mm 18.86
